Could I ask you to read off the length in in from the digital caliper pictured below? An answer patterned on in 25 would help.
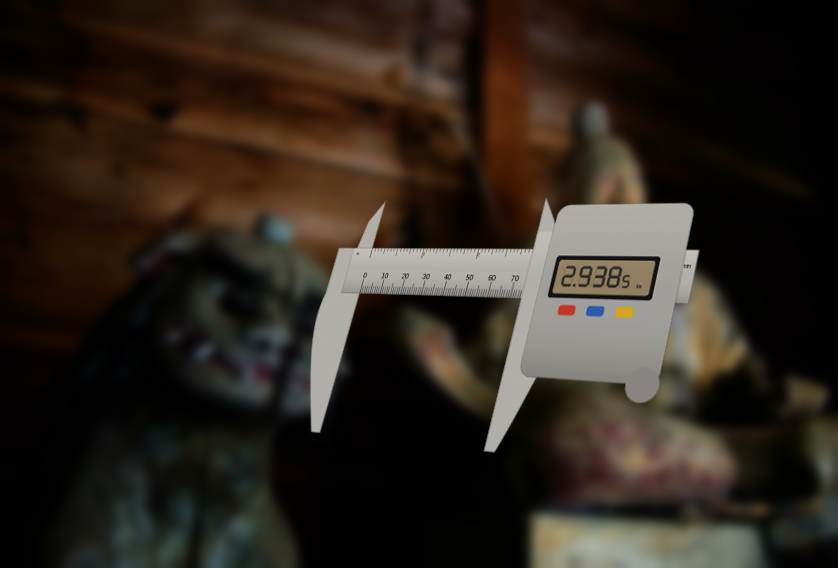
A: in 2.9385
